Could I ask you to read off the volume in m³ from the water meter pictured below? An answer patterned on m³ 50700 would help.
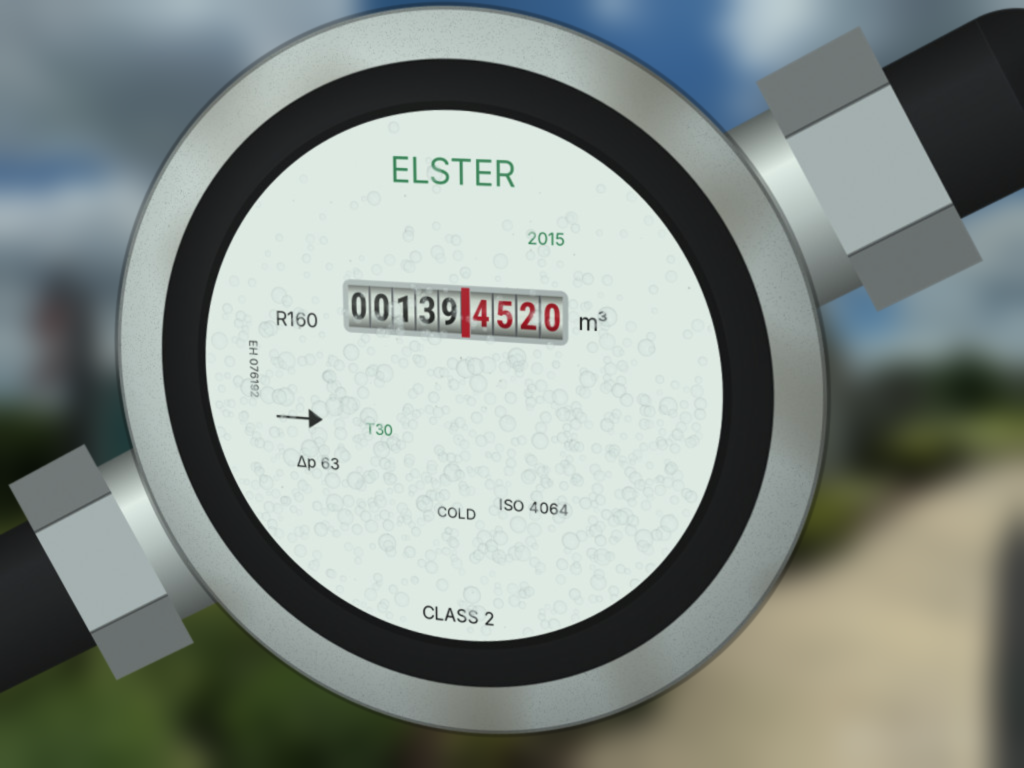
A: m³ 139.4520
